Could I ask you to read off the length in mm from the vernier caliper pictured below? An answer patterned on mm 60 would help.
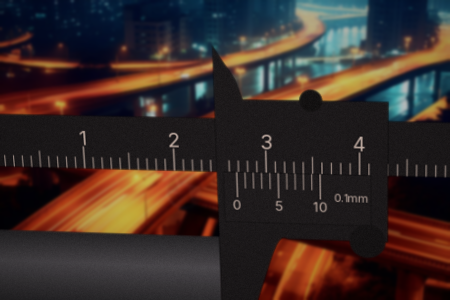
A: mm 26.8
